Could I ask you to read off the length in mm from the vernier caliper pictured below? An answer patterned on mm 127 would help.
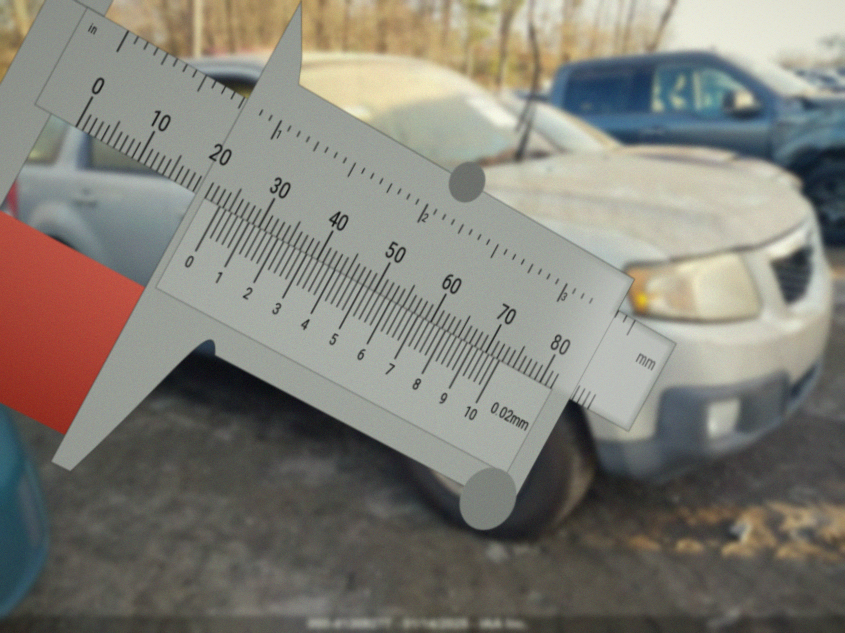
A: mm 23.5
